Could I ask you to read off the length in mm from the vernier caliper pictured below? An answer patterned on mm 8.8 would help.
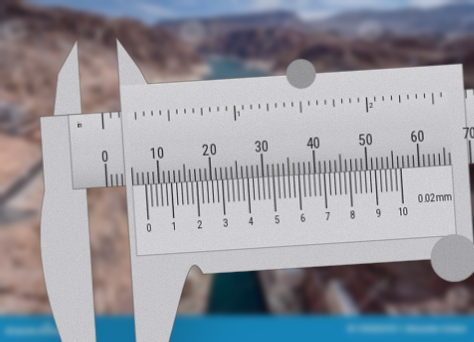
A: mm 7.5
